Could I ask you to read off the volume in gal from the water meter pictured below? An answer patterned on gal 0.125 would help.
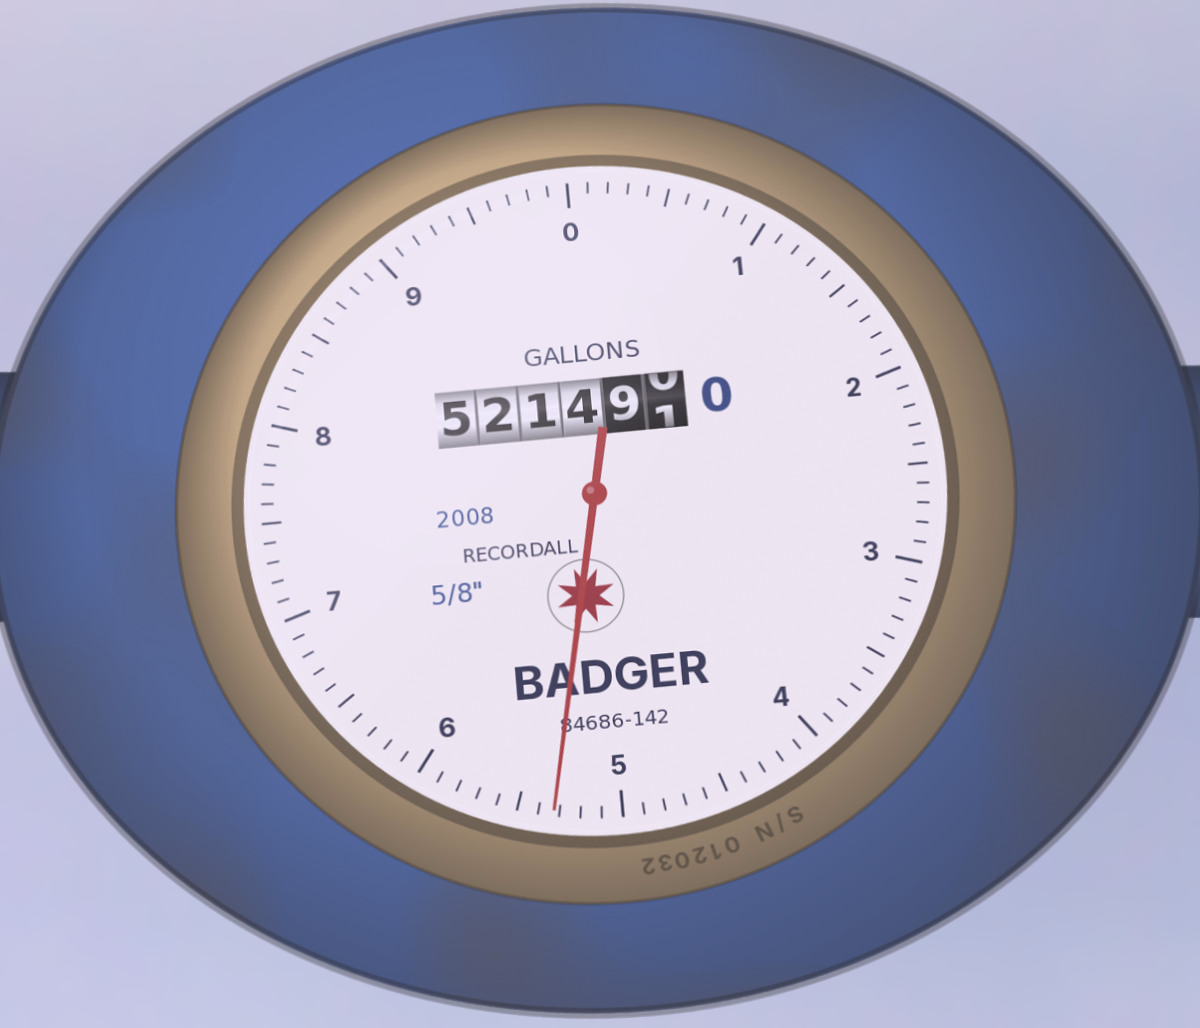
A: gal 5214905.3
